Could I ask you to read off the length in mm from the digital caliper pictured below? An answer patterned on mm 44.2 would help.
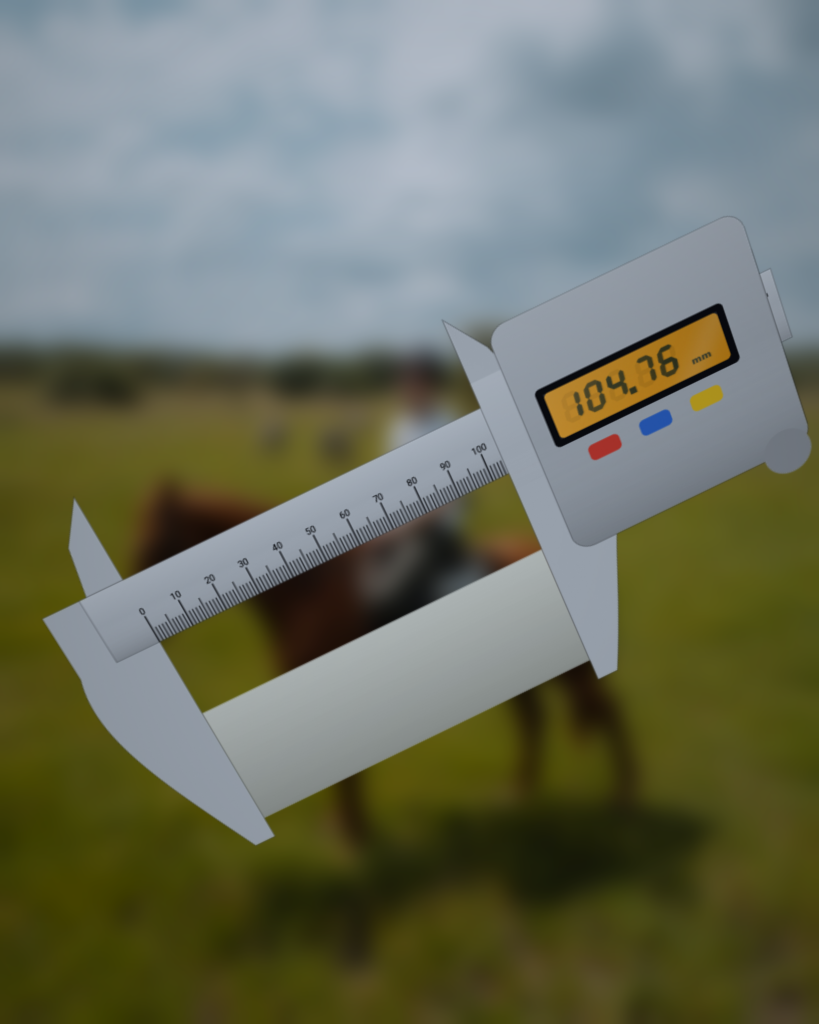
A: mm 104.76
